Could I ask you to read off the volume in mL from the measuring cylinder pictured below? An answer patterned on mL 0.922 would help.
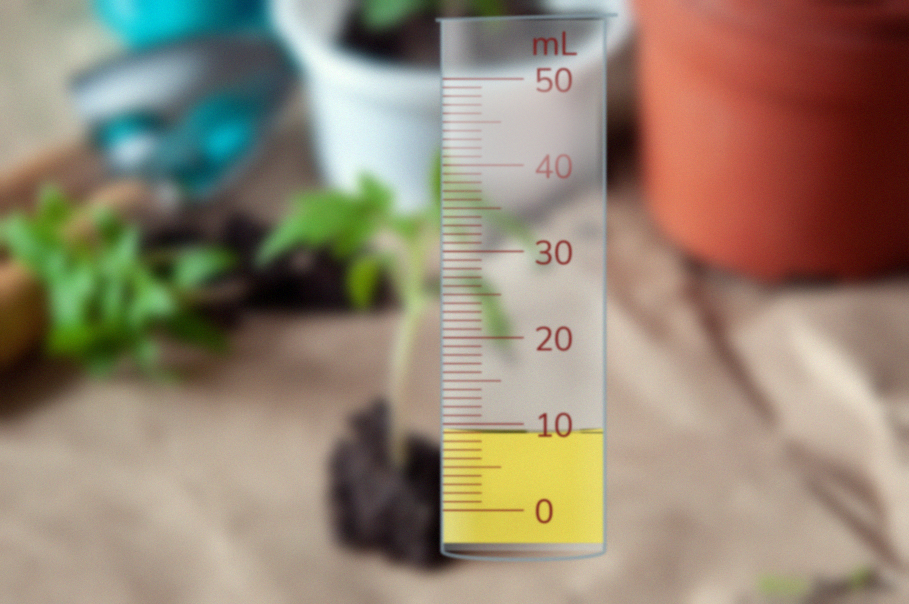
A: mL 9
